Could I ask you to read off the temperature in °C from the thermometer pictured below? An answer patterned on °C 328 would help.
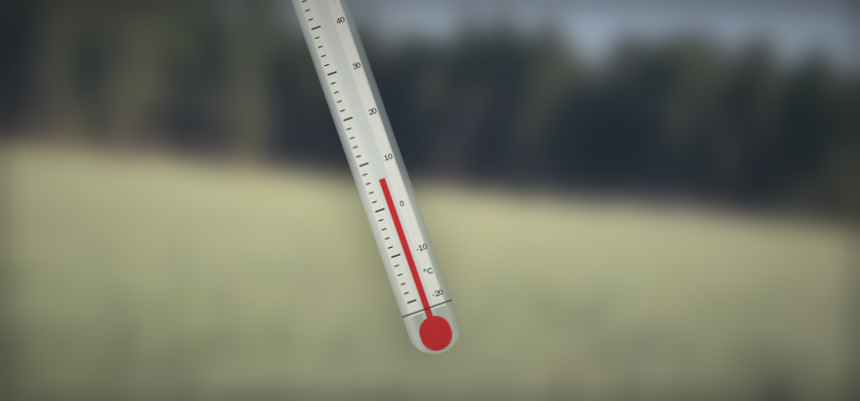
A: °C 6
